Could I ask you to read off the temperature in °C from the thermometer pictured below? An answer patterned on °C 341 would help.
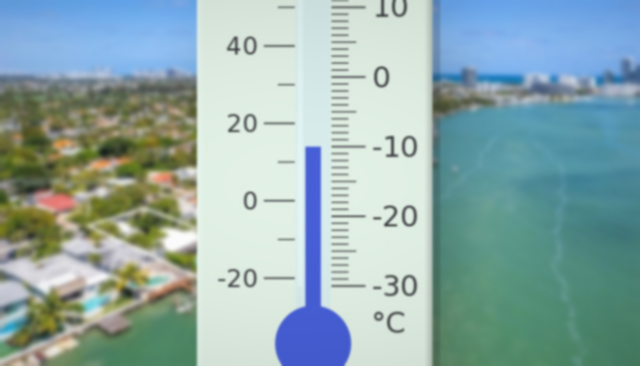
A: °C -10
